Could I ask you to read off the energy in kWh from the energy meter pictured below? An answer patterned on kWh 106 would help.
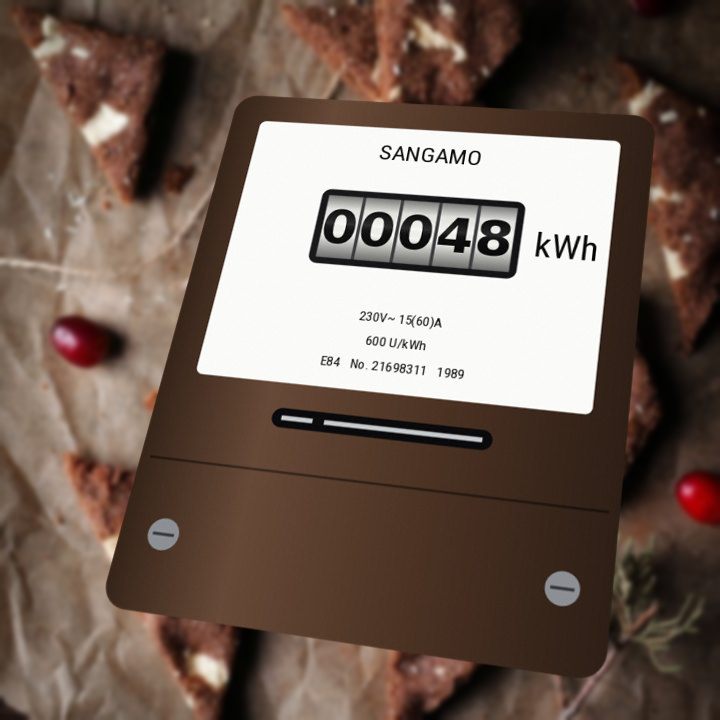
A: kWh 48
